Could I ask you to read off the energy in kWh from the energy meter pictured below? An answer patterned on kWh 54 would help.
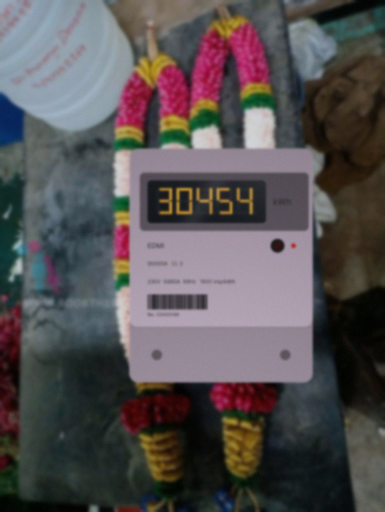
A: kWh 30454
